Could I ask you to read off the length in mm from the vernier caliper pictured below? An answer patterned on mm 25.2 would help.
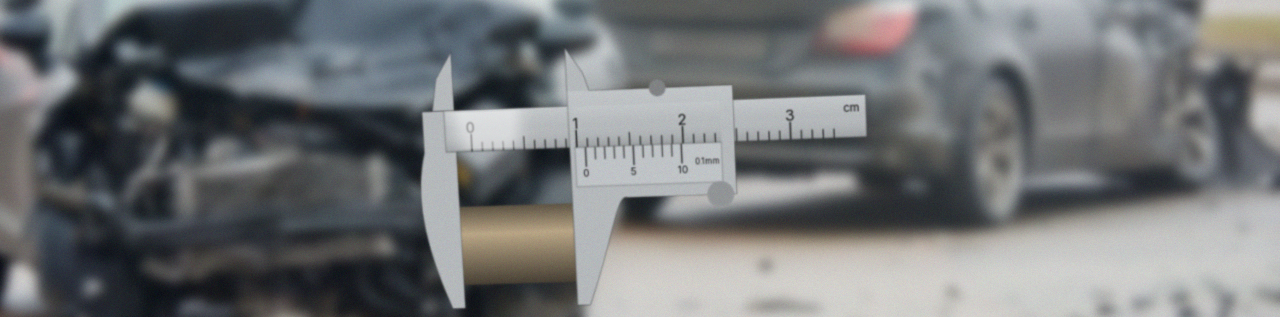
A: mm 10.8
